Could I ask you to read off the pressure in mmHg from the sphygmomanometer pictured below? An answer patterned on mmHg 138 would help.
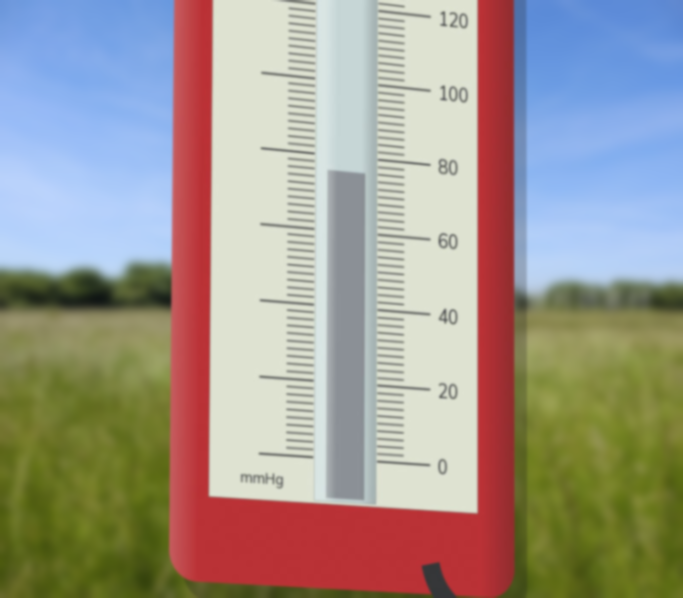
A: mmHg 76
